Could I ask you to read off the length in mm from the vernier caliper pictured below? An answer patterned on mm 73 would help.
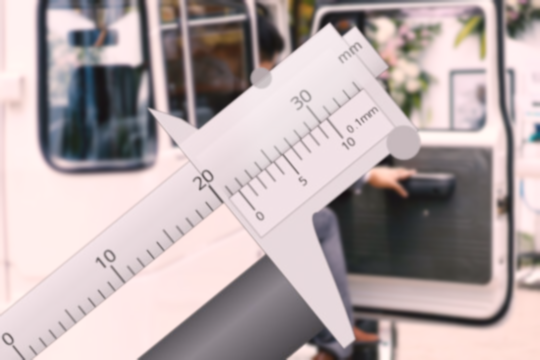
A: mm 21.6
